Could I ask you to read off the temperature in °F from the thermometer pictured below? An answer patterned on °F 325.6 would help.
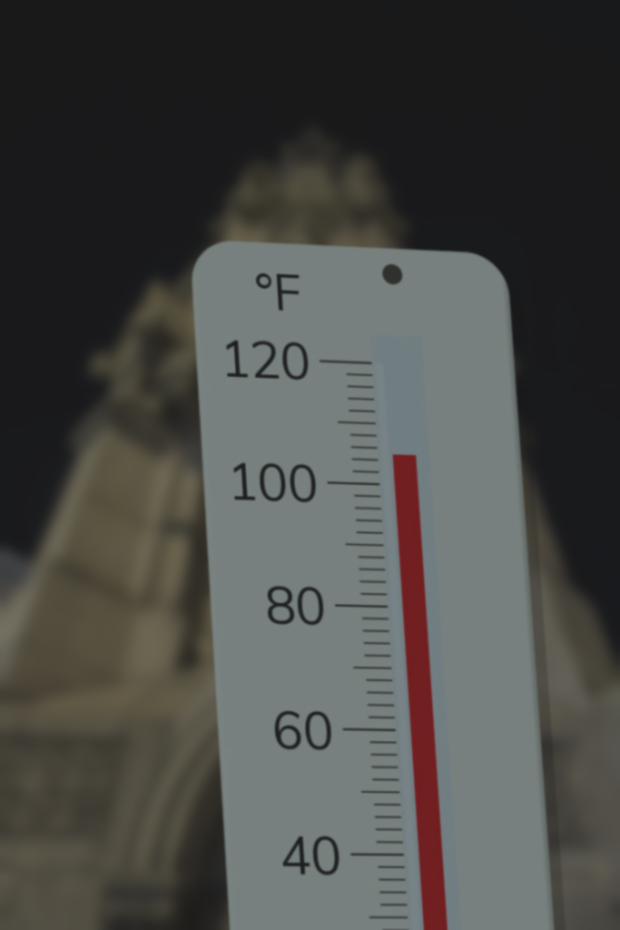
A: °F 105
